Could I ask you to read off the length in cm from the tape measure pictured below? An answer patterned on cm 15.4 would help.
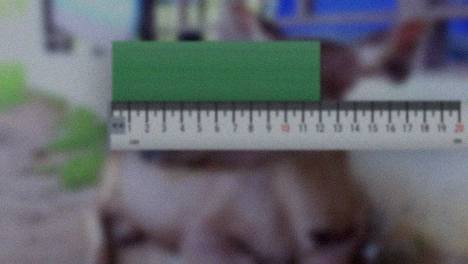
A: cm 12
